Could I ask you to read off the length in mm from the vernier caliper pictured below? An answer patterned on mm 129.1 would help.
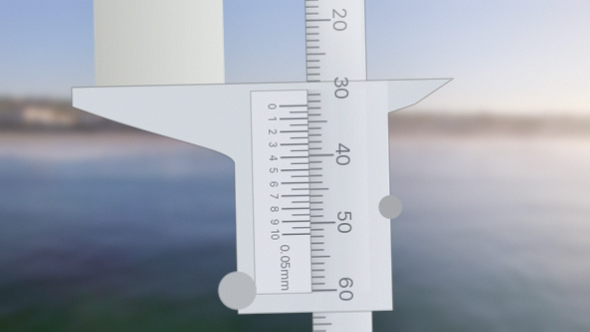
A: mm 32.6
